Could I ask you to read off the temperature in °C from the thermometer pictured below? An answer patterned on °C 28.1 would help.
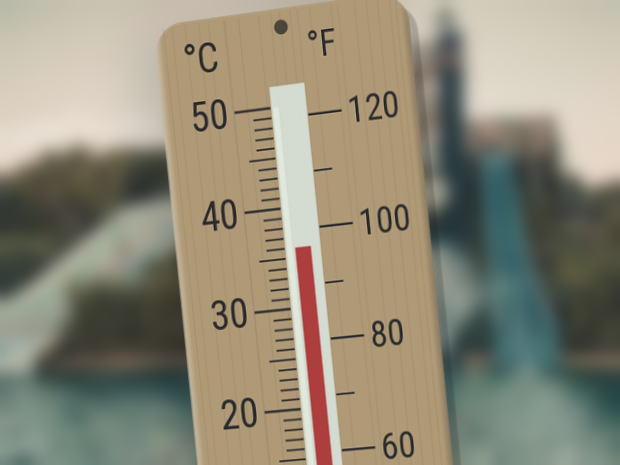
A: °C 36
